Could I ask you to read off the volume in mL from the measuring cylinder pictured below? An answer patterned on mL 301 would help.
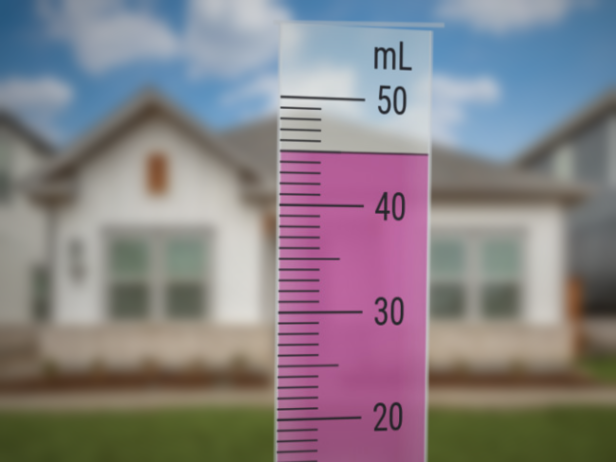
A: mL 45
